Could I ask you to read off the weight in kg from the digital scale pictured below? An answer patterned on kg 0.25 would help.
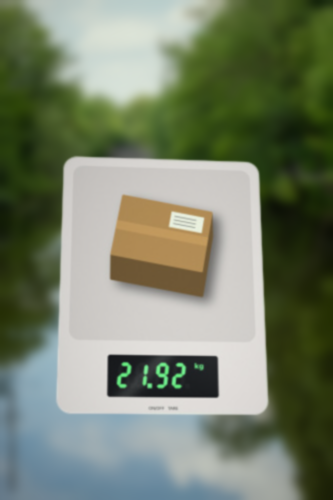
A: kg 21.92
